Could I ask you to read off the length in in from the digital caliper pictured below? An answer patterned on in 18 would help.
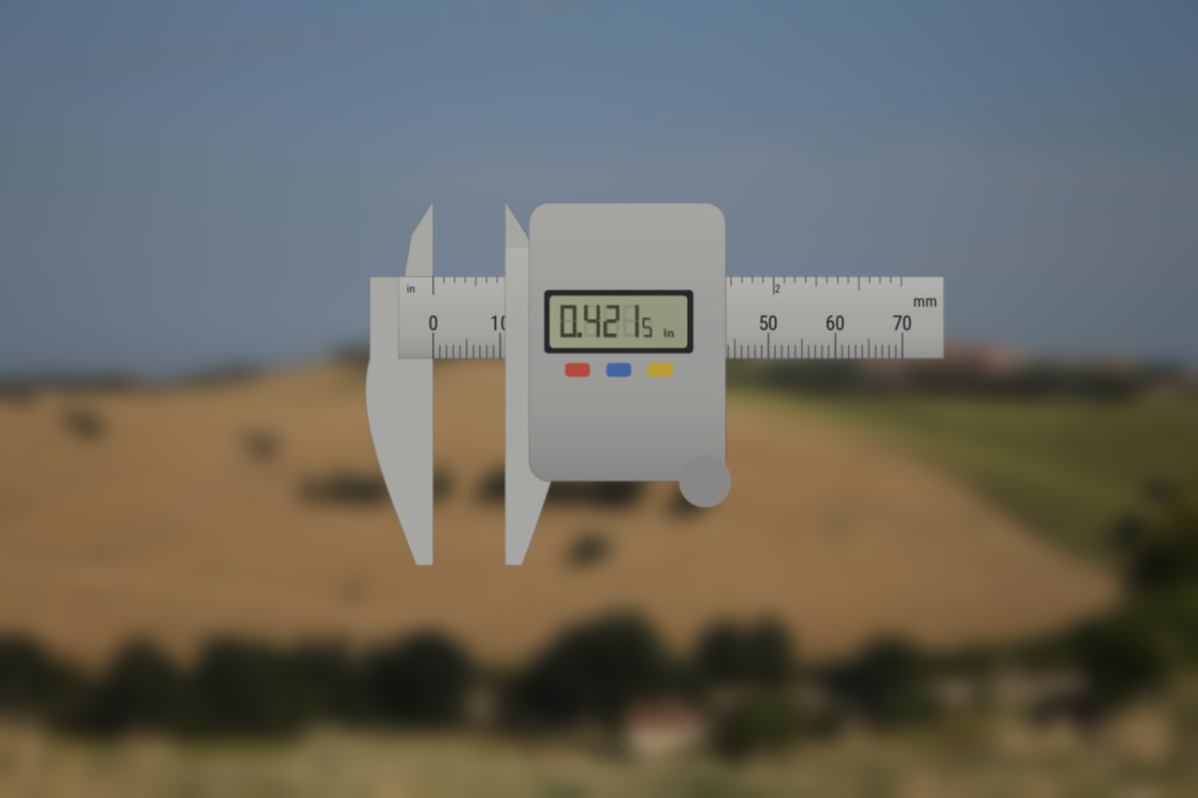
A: in 0.4215
